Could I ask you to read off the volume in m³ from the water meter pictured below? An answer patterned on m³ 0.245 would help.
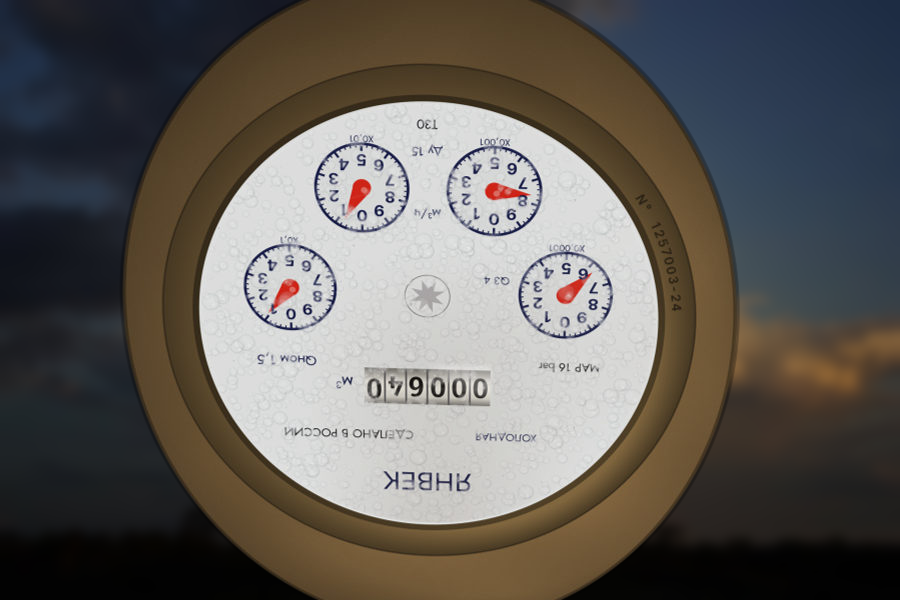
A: m³ 640.1076
